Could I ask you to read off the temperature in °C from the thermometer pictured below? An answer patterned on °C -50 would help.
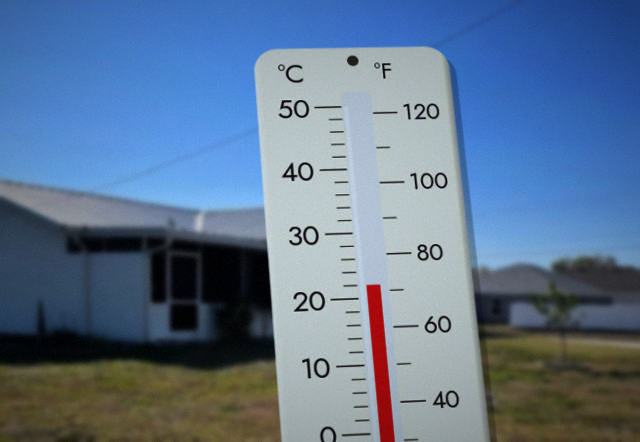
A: °C 22
